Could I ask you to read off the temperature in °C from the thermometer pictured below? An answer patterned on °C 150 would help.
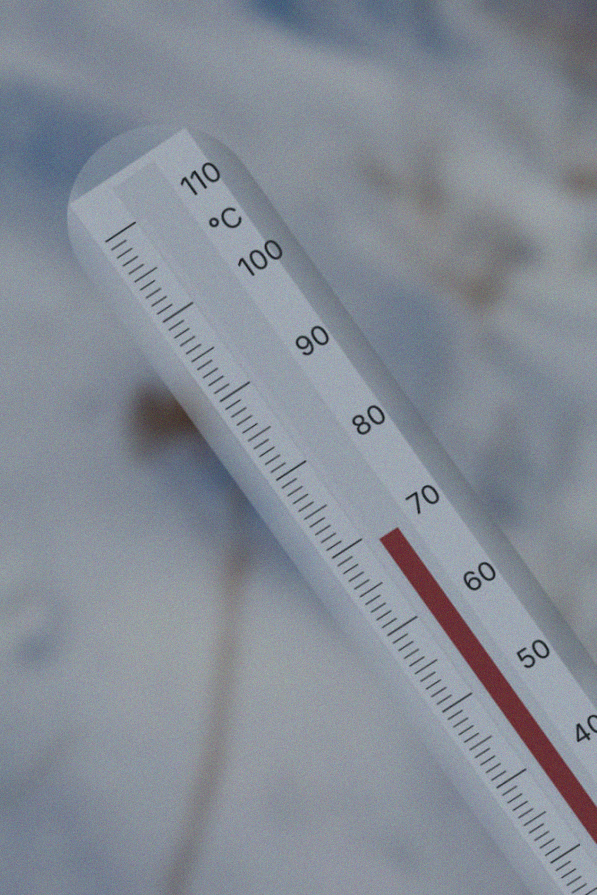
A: °C 69
